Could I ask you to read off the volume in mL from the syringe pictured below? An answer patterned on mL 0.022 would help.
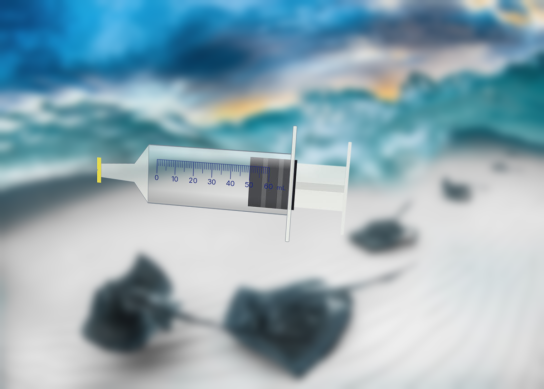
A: mL 50
